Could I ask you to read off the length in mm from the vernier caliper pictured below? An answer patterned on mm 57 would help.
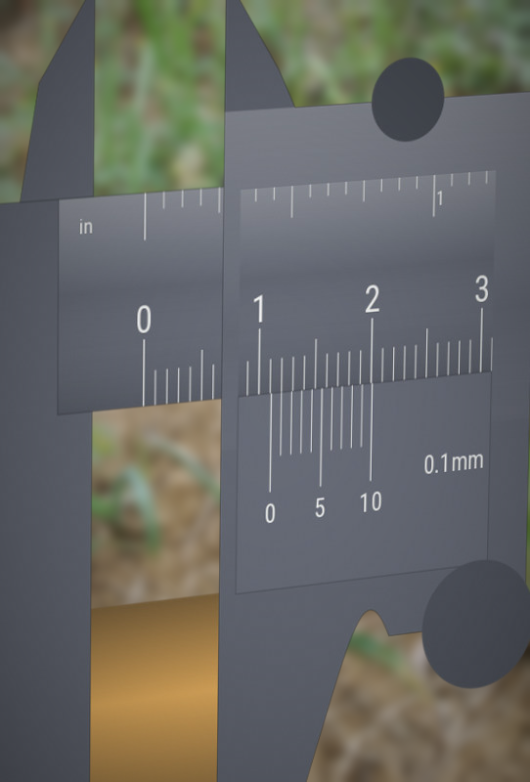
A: mm 11.1
